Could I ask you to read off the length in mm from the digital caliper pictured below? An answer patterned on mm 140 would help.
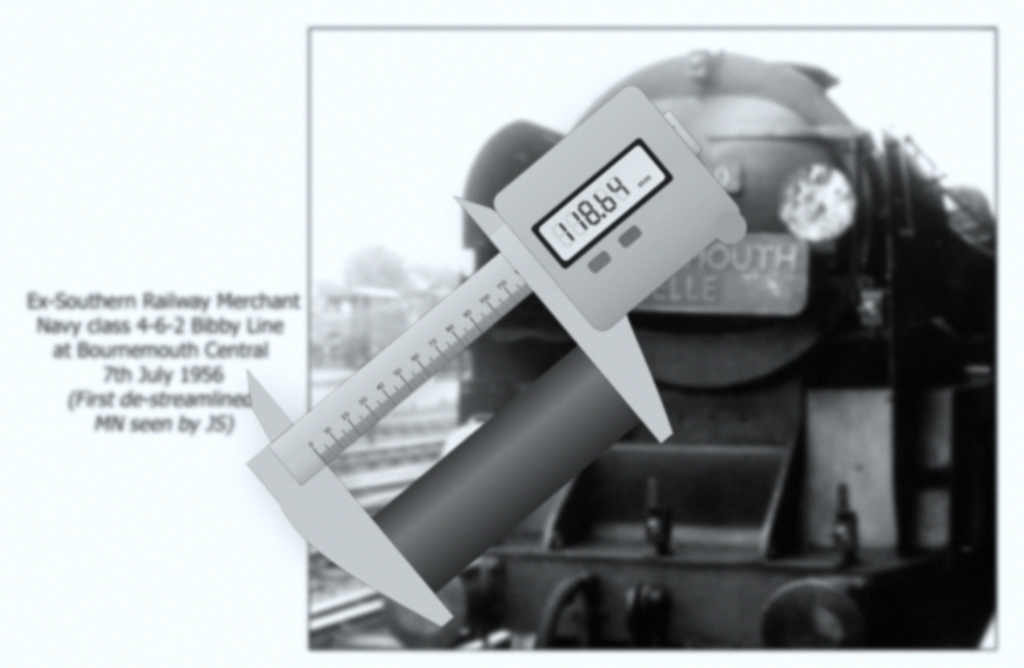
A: mm 118.64
